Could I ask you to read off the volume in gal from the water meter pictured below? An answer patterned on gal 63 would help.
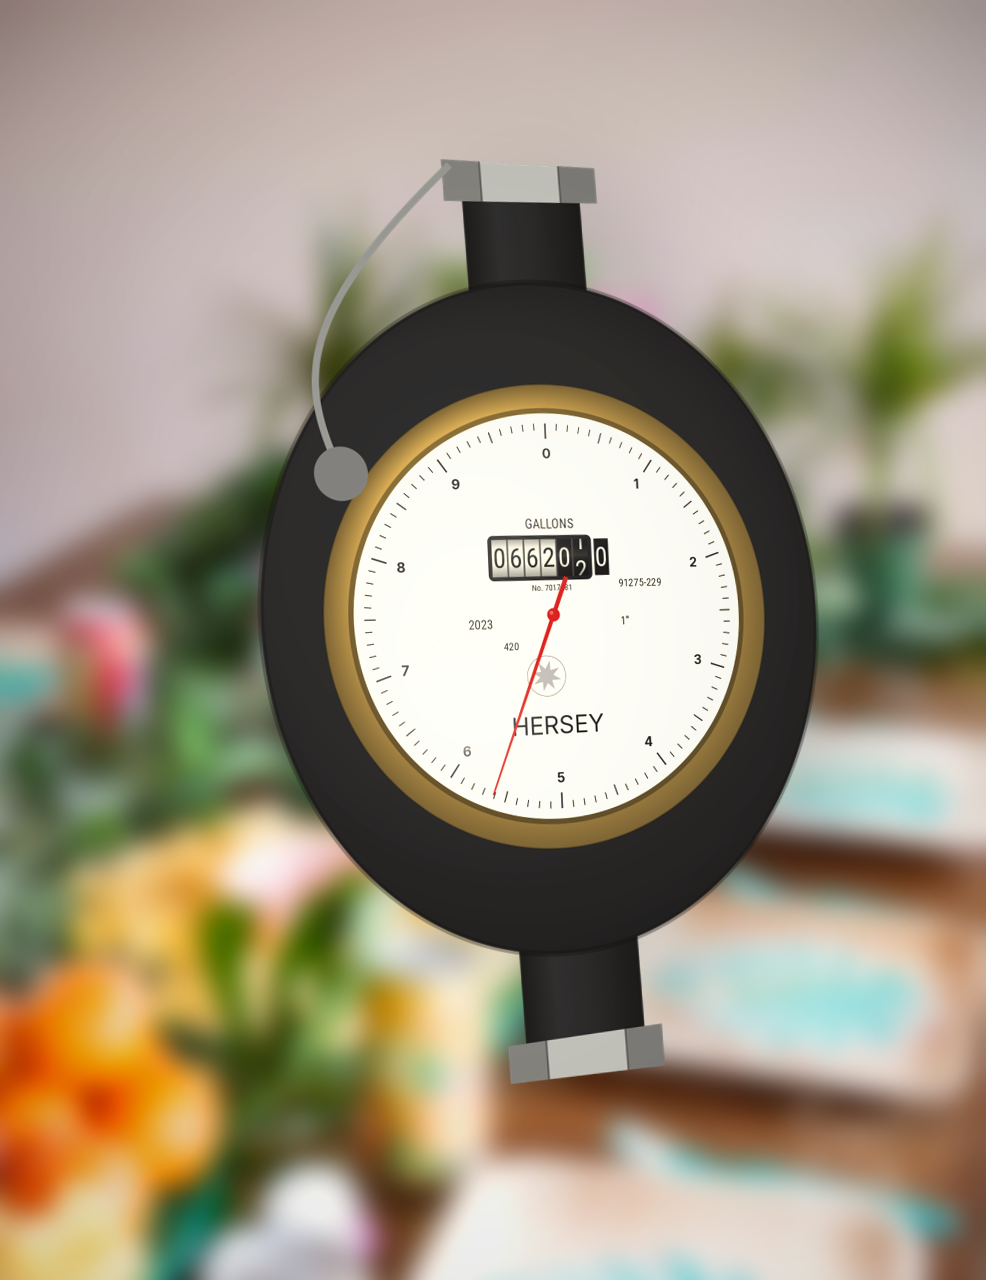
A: gal 662015.6
